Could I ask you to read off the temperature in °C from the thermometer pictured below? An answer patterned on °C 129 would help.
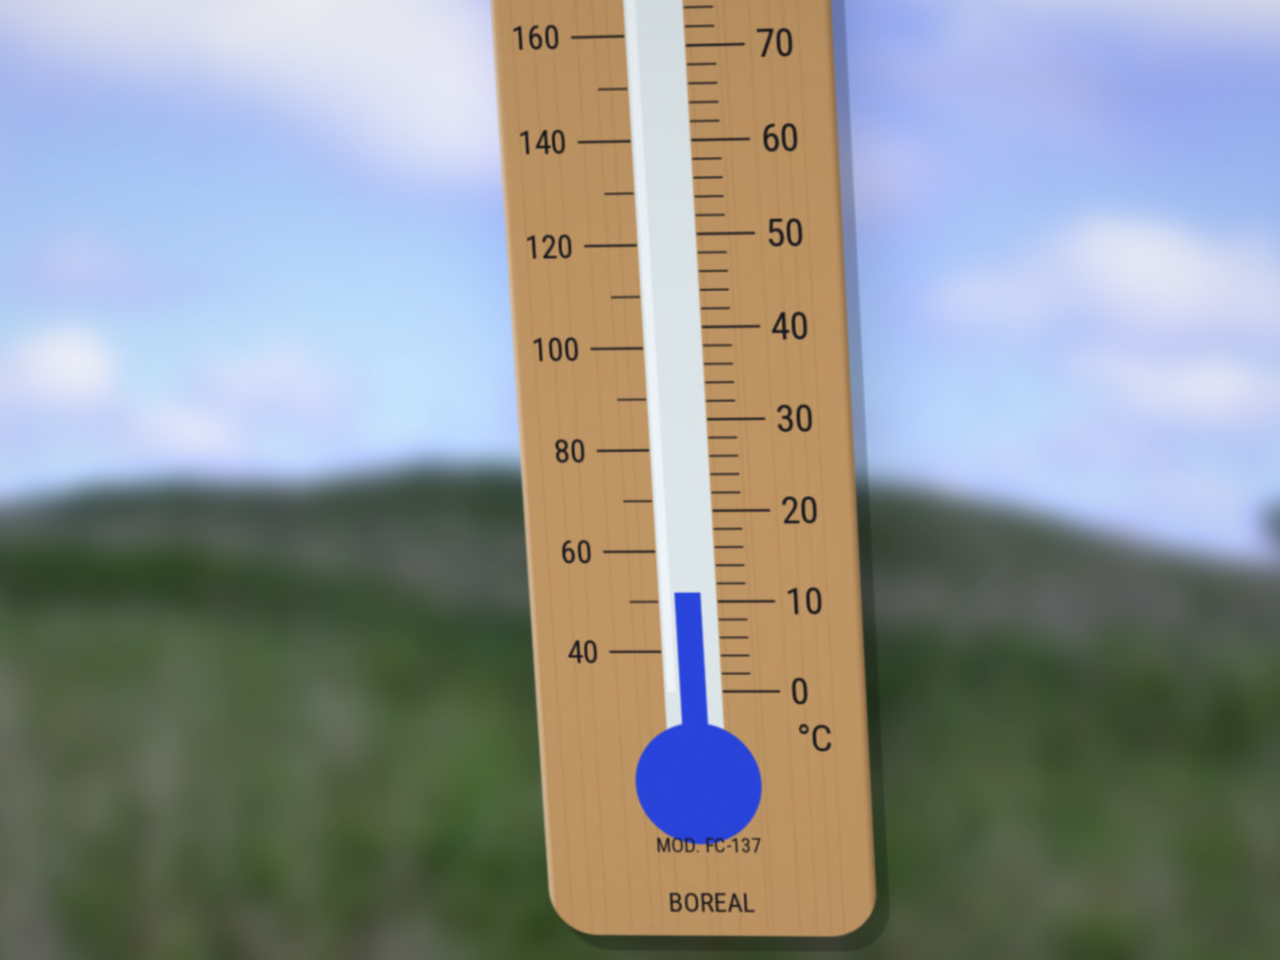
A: °C 11
